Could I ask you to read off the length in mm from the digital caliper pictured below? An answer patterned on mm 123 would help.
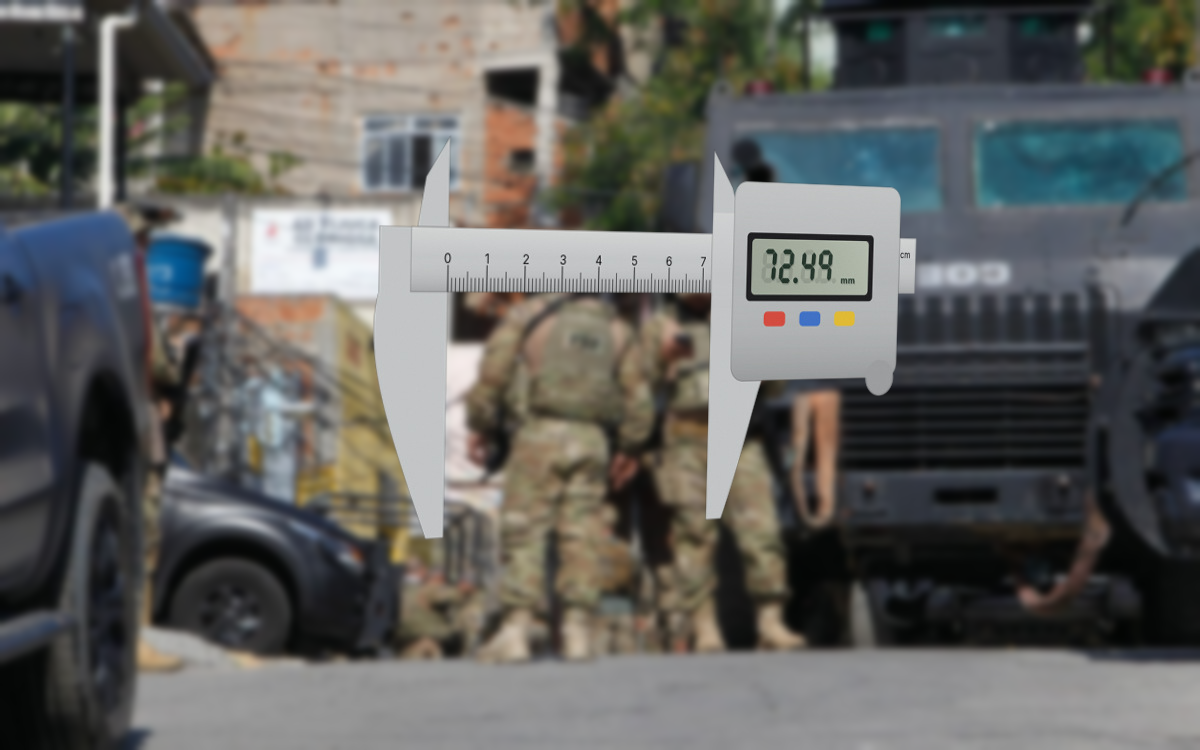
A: mm 72.49
